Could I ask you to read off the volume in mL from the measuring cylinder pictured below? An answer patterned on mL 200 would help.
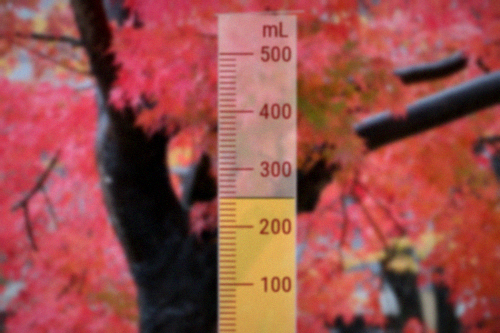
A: mL 250
